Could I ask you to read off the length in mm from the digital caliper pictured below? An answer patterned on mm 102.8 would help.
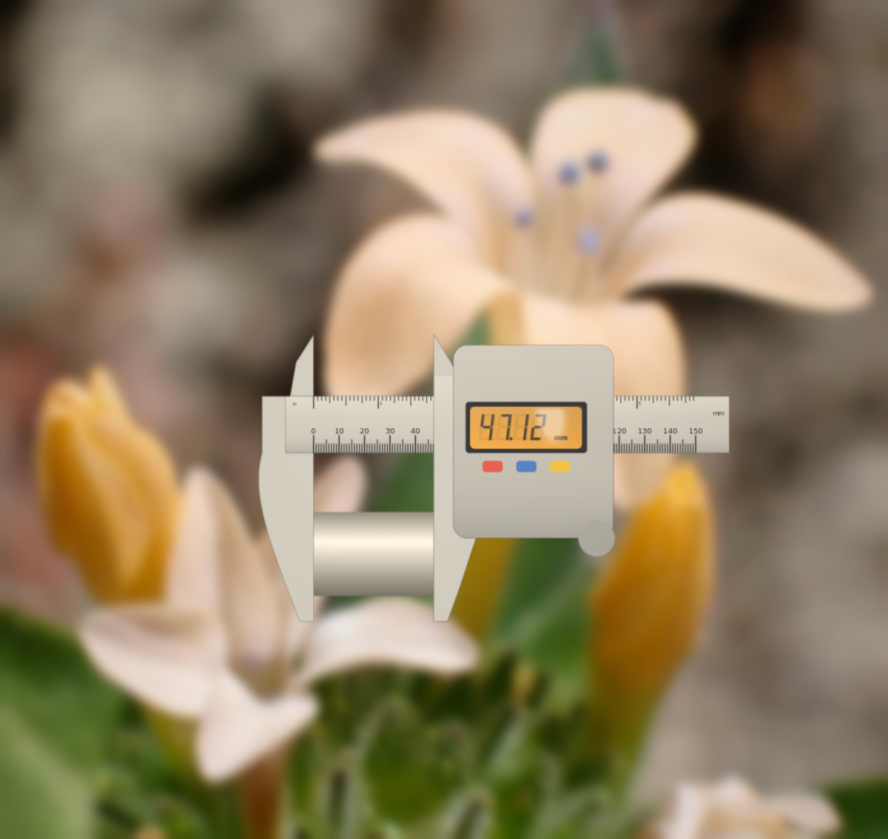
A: mm 47.12
